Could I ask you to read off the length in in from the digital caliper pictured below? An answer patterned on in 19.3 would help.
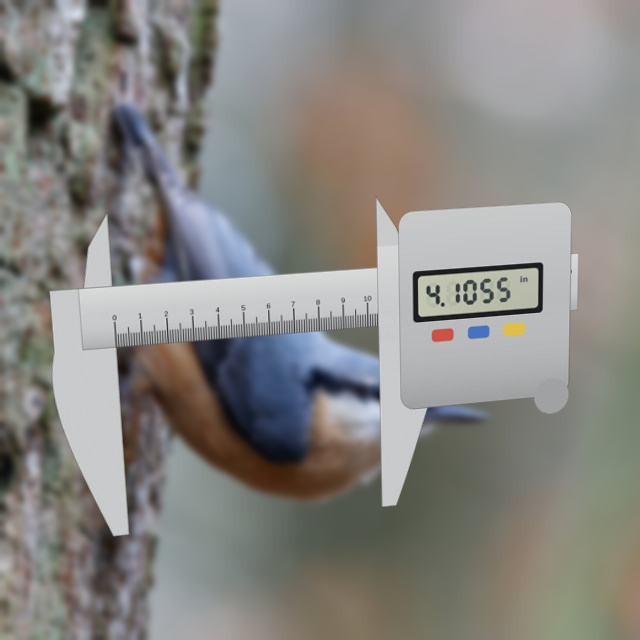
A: in 4.1055
